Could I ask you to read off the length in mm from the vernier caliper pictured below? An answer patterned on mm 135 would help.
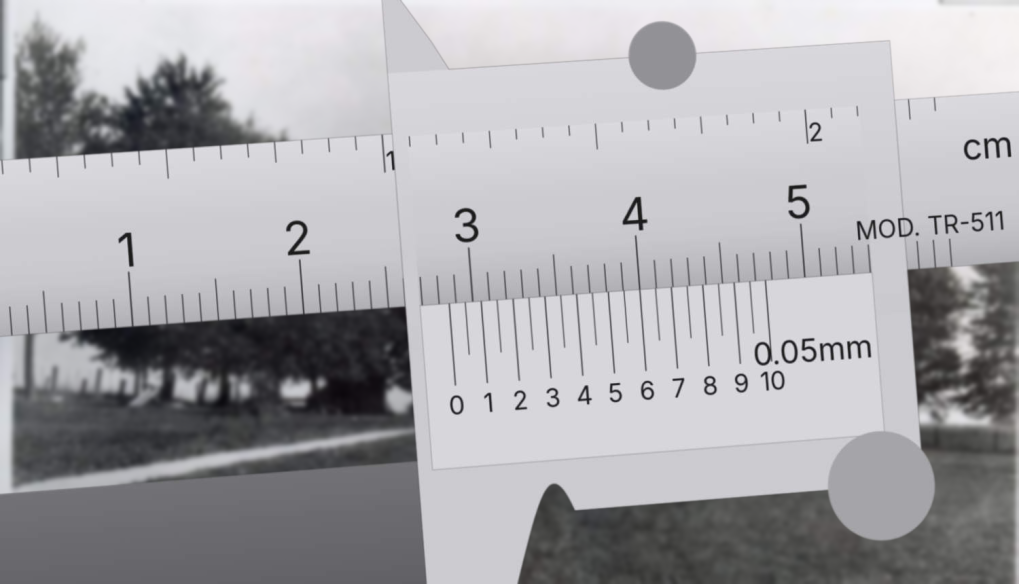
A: mm 28.6
